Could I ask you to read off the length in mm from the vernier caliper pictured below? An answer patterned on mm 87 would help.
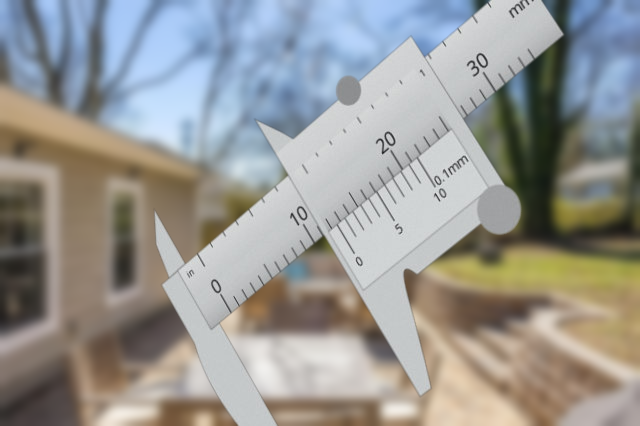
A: mm 12.6
